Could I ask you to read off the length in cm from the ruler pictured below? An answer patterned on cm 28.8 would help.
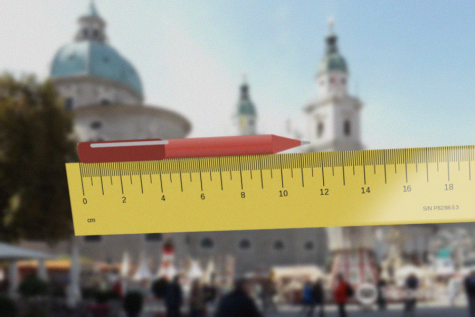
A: cm 11.5
